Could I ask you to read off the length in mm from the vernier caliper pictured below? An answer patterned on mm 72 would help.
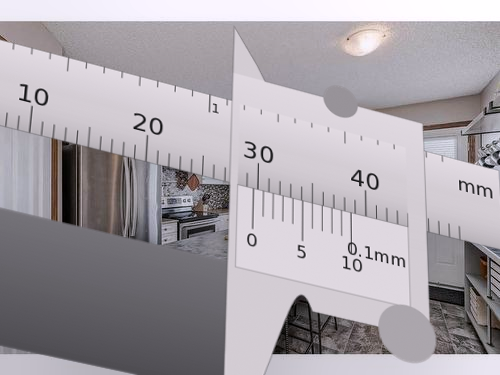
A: mm 29.6
